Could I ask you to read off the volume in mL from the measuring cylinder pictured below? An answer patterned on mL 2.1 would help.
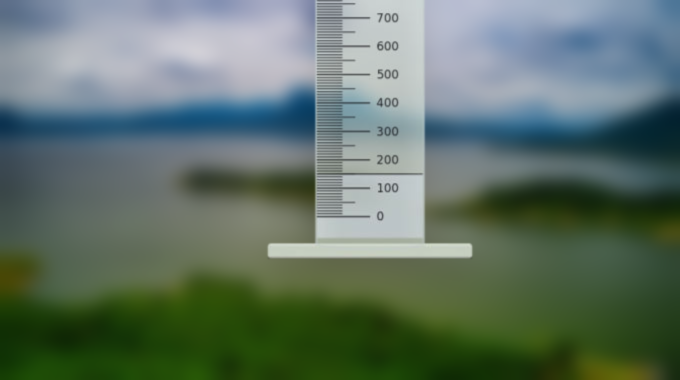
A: mL 150
